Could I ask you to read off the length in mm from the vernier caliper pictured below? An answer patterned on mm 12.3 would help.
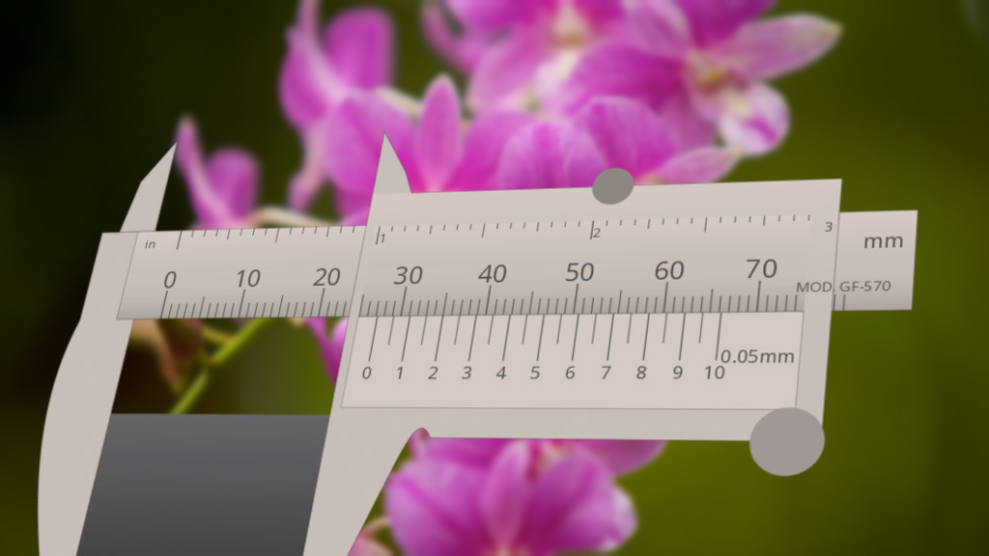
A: mm 27.2
